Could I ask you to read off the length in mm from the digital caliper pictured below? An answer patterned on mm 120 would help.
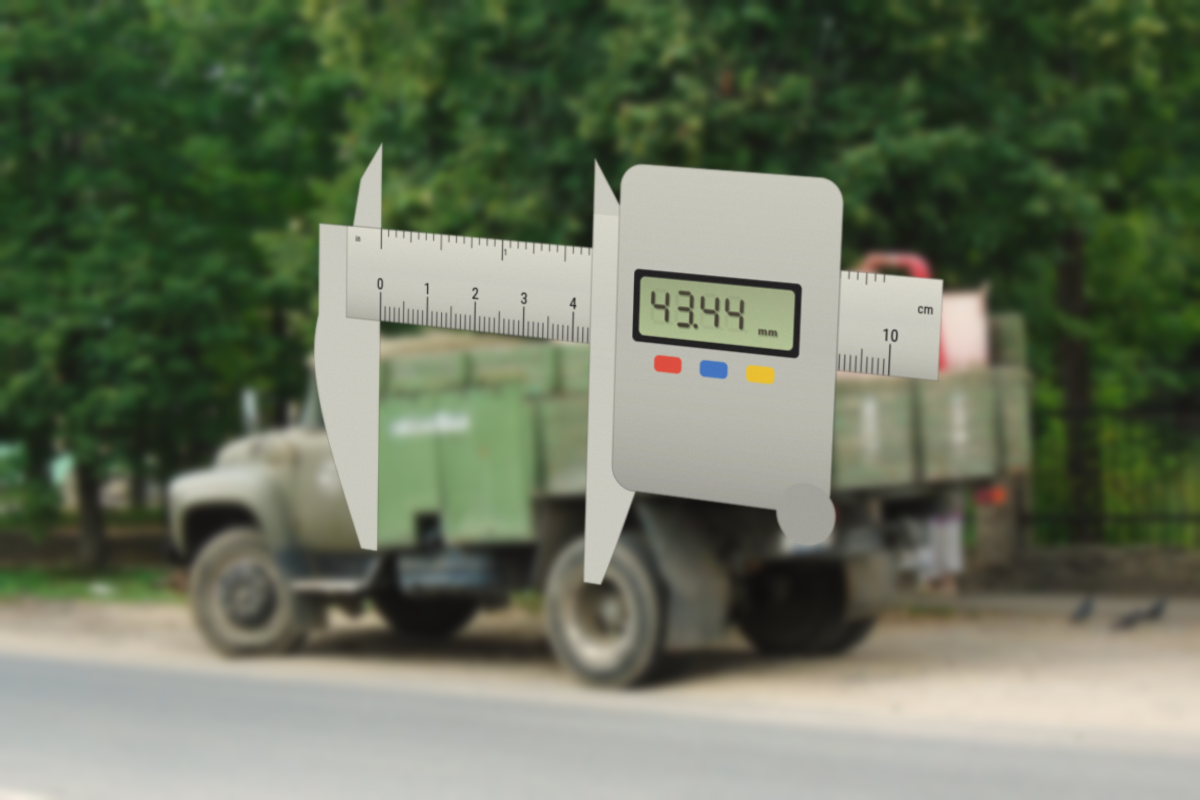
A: mm 43.44
